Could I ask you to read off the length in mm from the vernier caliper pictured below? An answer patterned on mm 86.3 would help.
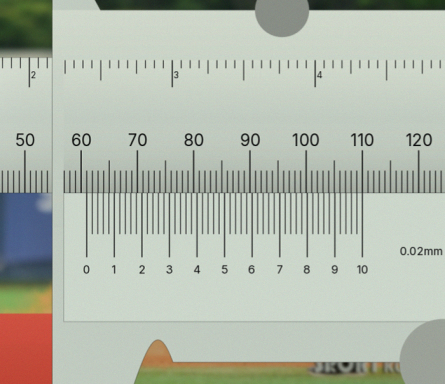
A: mm 61.0
